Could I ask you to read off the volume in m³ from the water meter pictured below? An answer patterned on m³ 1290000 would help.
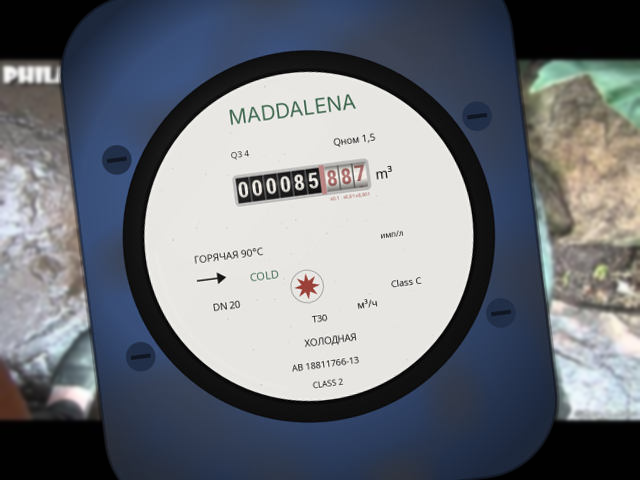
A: m³ 85.887
